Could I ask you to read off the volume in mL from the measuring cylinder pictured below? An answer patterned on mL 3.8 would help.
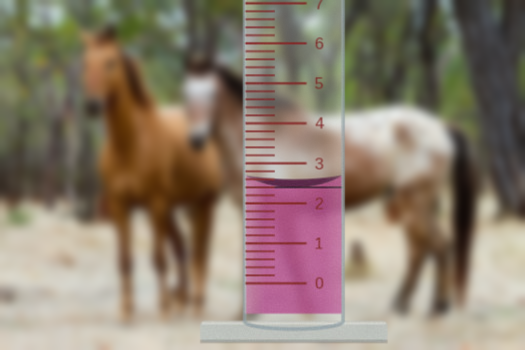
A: mL 2.4
